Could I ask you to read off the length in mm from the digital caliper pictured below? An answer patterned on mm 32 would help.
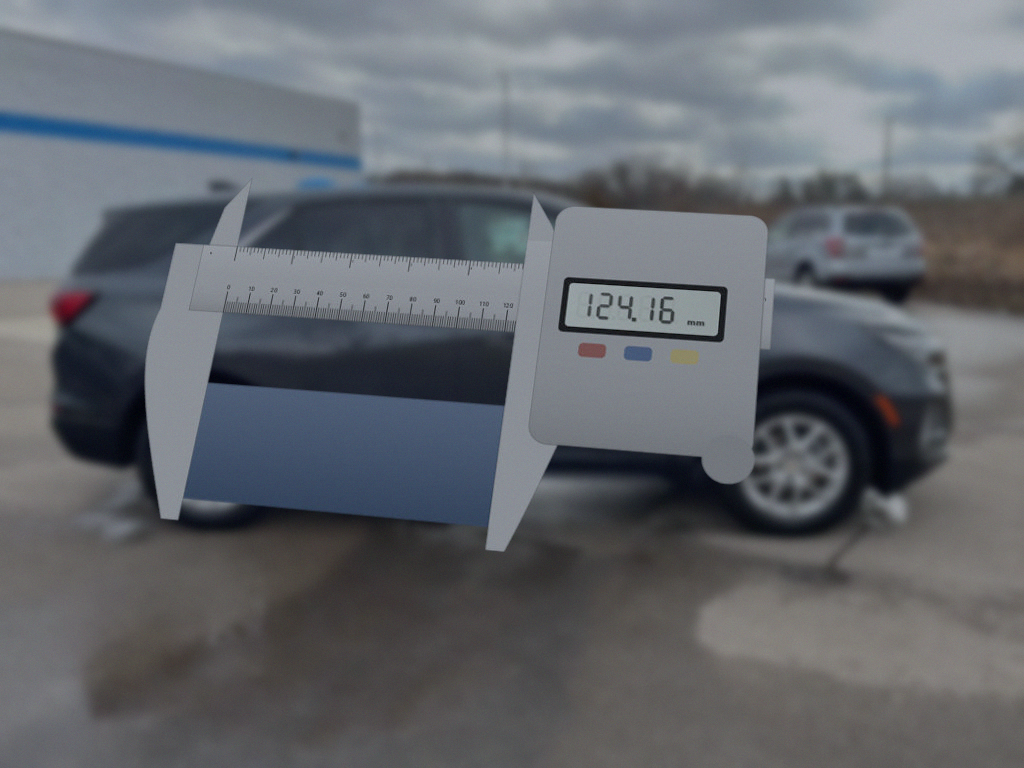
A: mm 124.16
